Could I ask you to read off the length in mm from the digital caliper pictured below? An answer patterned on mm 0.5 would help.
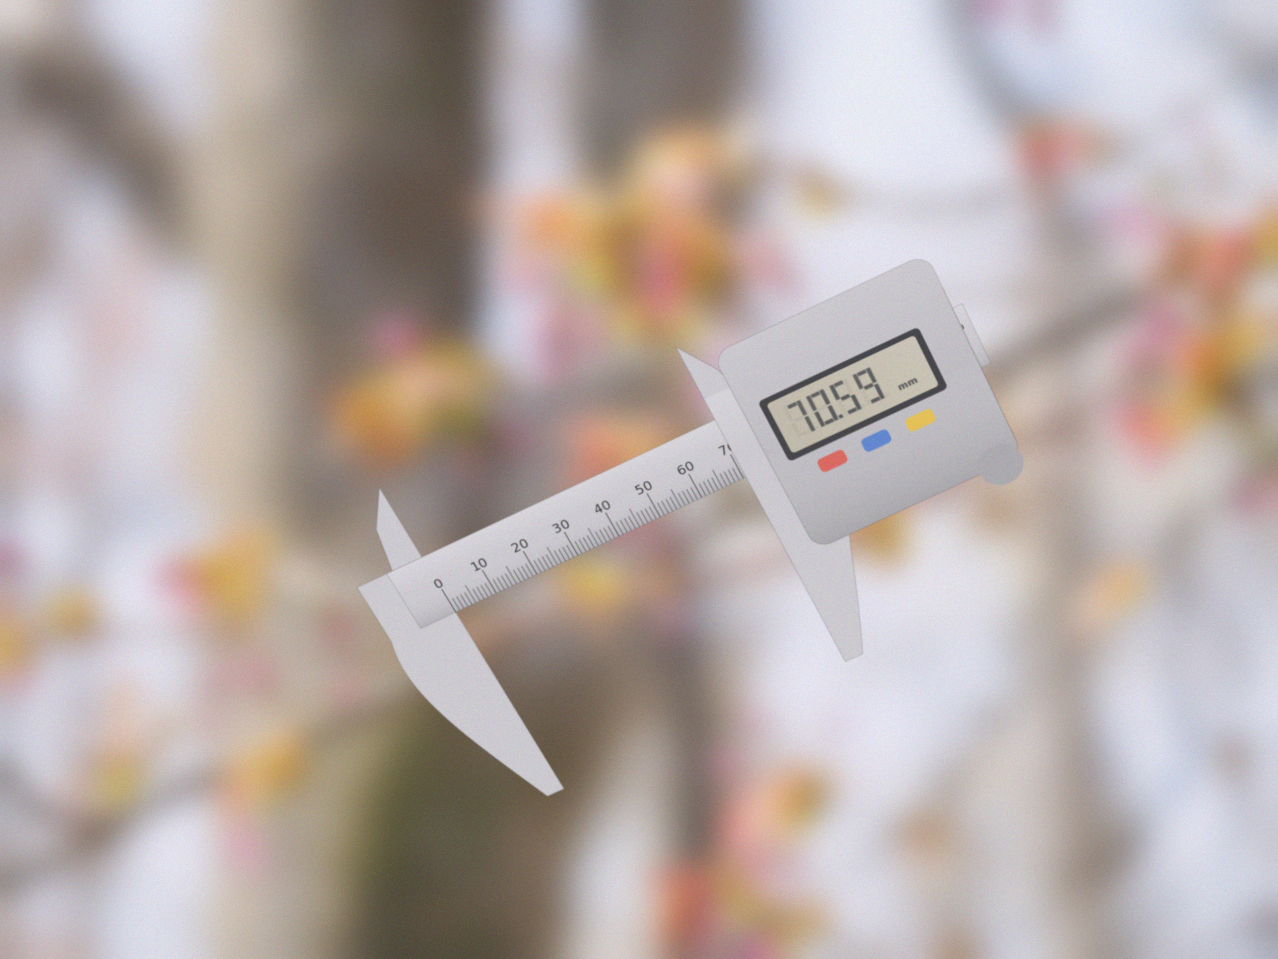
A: mm 70.59
